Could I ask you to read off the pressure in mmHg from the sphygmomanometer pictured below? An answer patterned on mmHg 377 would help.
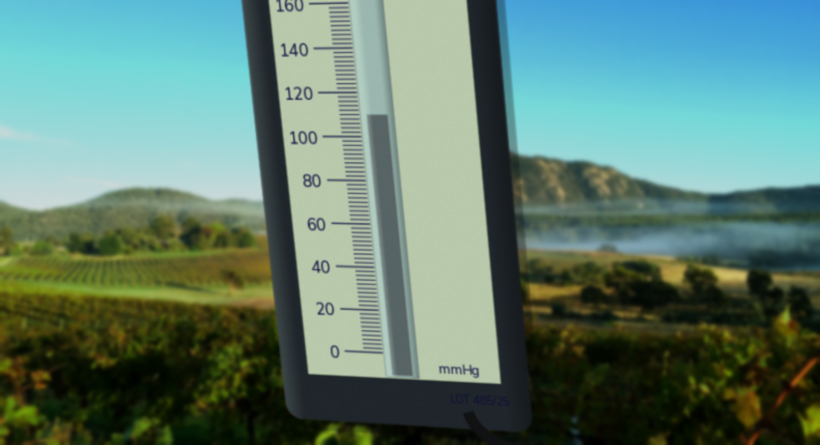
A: mmHg 110
